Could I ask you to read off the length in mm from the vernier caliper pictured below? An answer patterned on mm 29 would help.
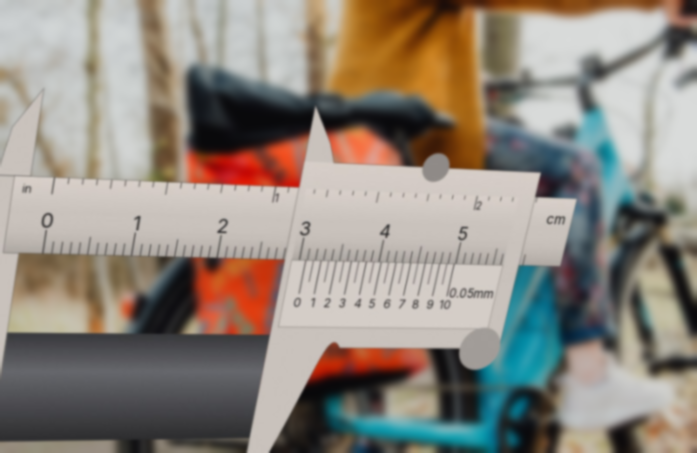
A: mm 30.8
